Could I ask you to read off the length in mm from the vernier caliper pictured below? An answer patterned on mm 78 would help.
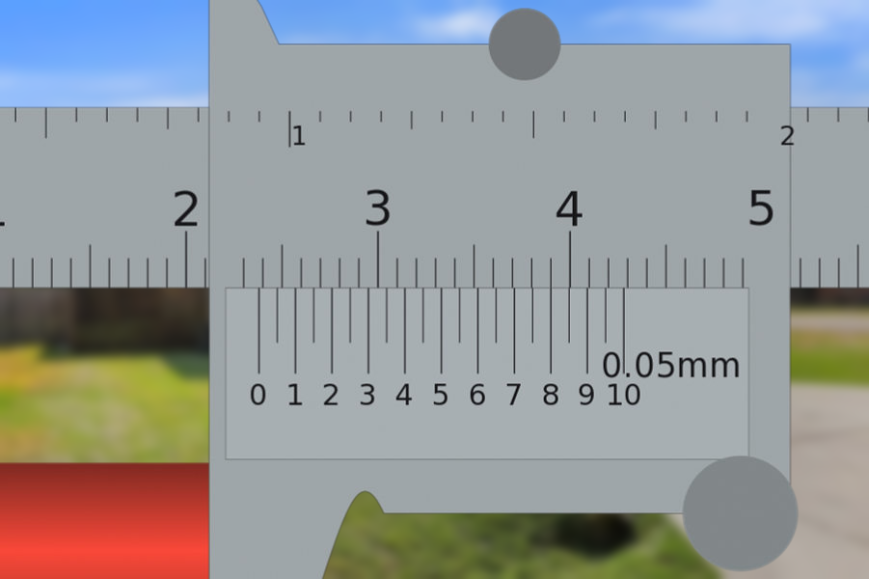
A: mm 23.8
